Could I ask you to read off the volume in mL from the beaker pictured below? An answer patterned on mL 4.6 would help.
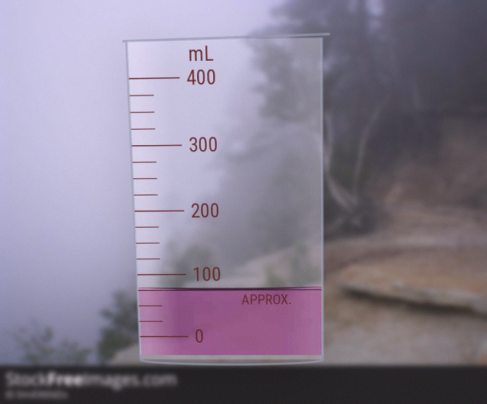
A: mL 75
